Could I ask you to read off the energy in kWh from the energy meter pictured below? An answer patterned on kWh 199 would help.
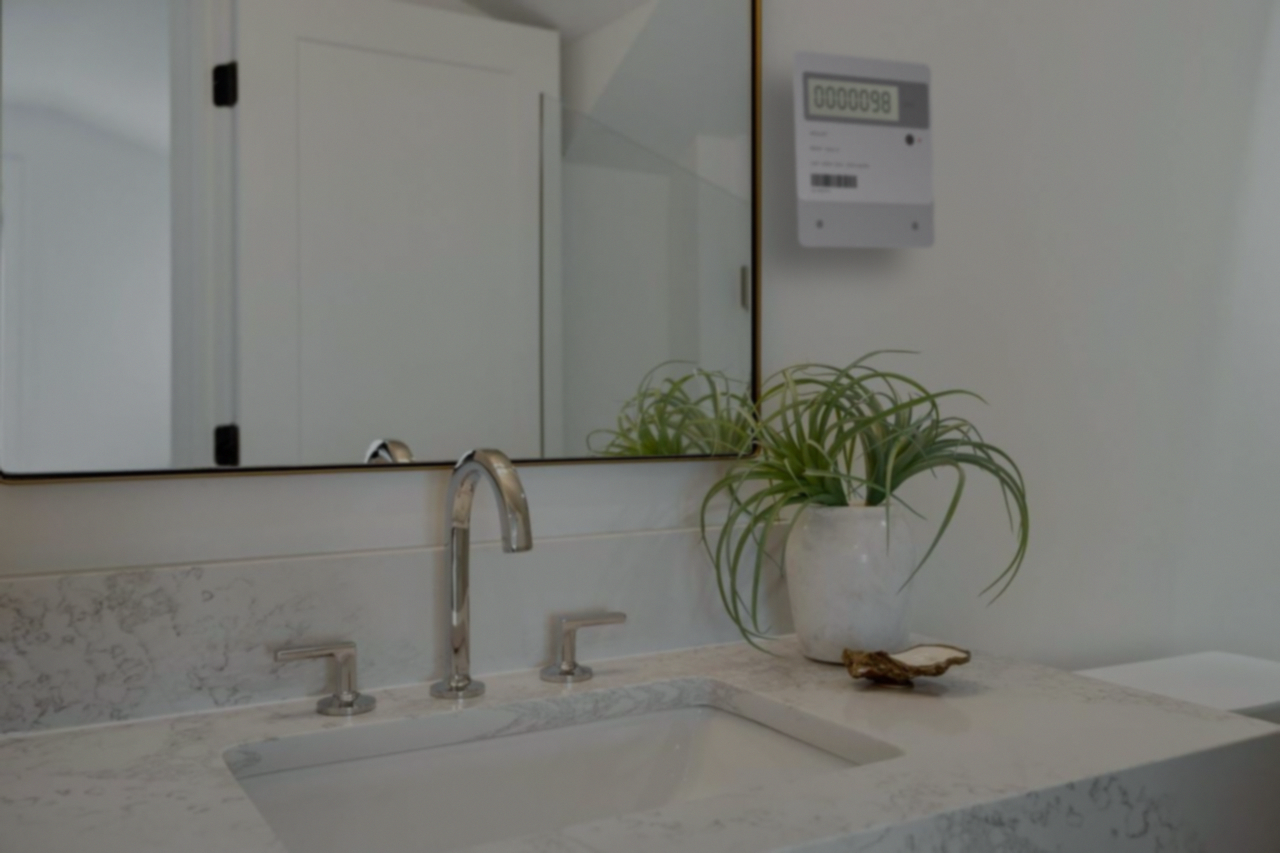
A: kWh 98
